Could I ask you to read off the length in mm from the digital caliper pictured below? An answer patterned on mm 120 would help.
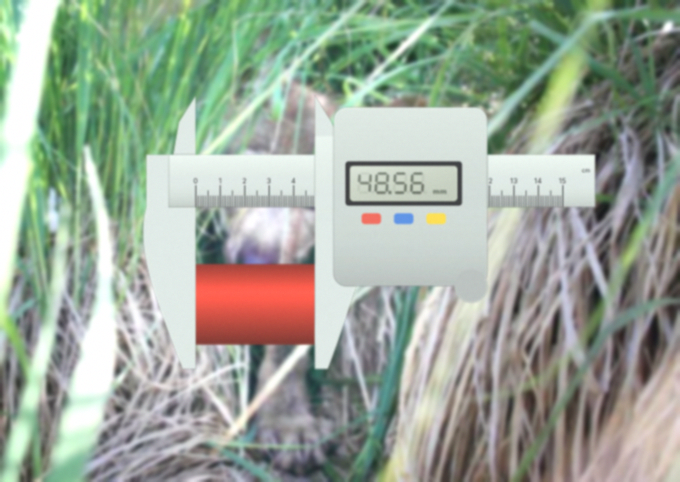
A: mm 48.56
